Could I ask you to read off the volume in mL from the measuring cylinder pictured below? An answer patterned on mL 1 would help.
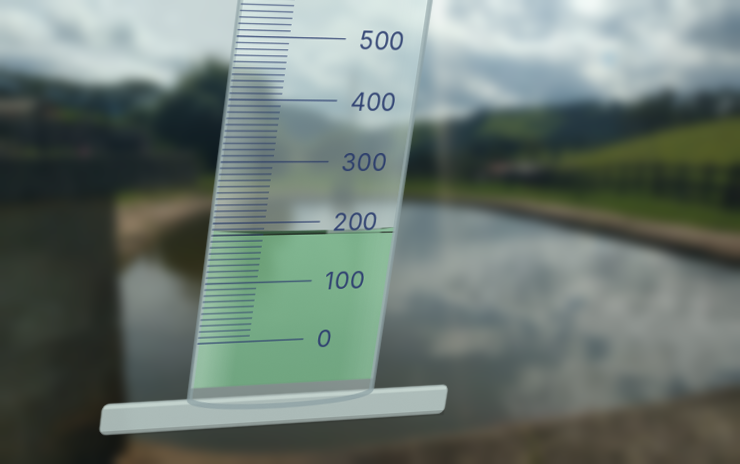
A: mL 180
